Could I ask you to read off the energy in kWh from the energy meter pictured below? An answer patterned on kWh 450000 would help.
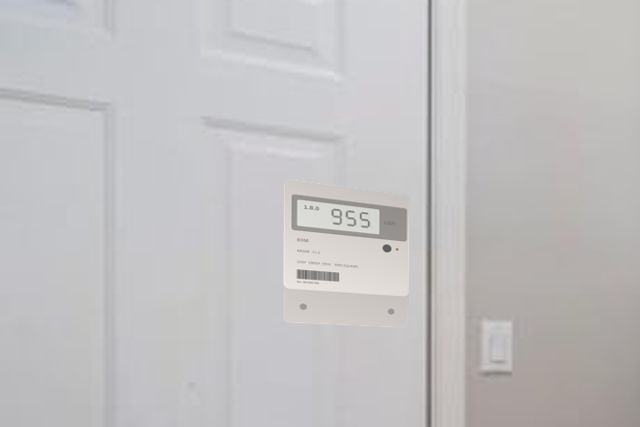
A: kWh 955
